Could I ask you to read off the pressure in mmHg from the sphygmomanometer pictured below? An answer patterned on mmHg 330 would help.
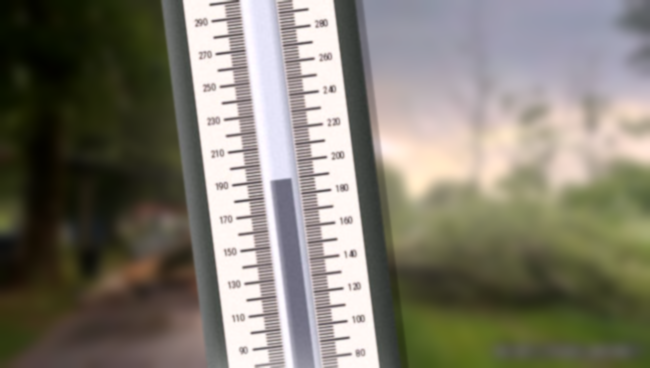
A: mmHg 190
